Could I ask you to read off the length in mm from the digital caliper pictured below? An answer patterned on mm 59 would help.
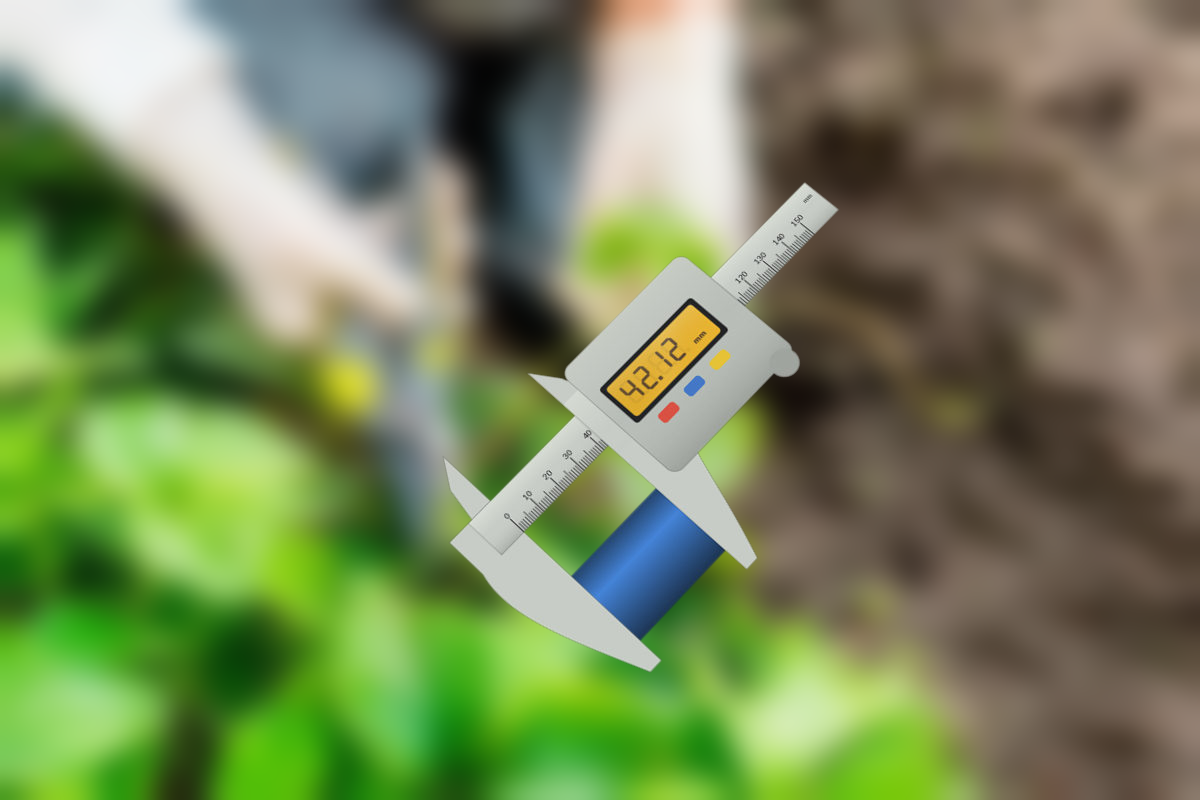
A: mm 42.12
